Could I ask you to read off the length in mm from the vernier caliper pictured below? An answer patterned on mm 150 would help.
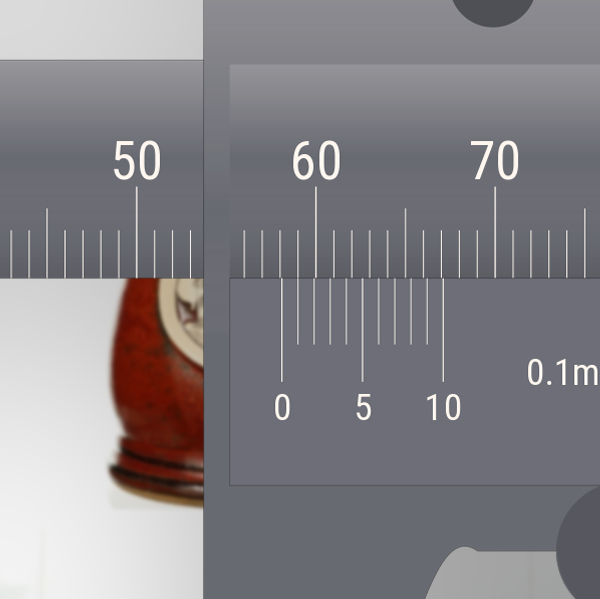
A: mm 58.1
